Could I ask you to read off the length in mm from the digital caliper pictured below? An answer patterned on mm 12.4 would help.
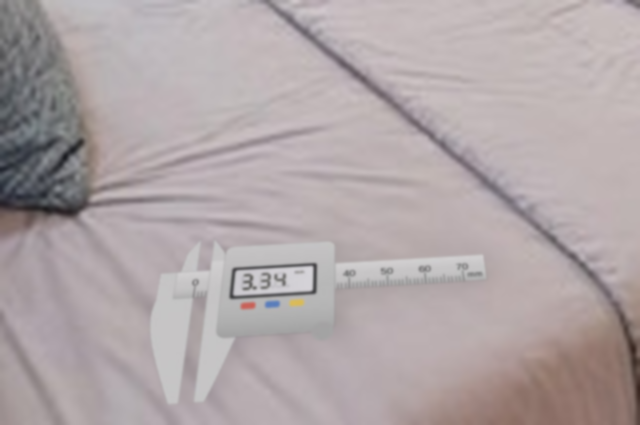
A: mm 3.34
